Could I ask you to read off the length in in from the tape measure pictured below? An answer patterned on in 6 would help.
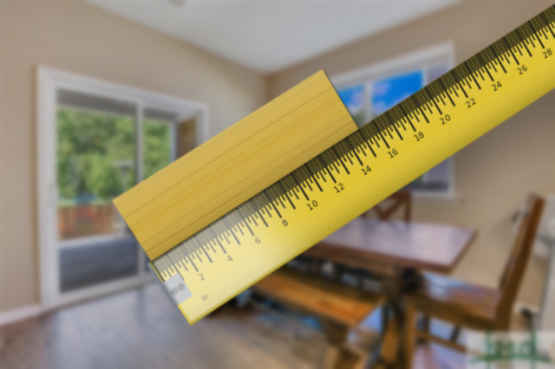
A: in 15
